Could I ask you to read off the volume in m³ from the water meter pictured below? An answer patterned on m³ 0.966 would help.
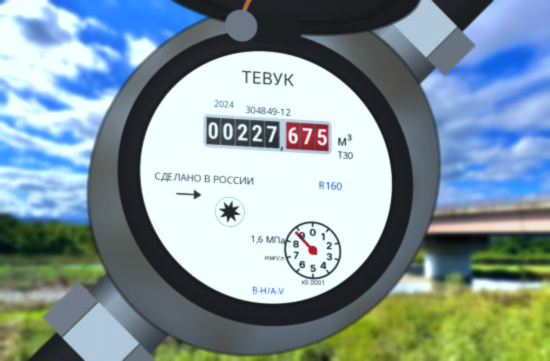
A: m³ 227.6758
